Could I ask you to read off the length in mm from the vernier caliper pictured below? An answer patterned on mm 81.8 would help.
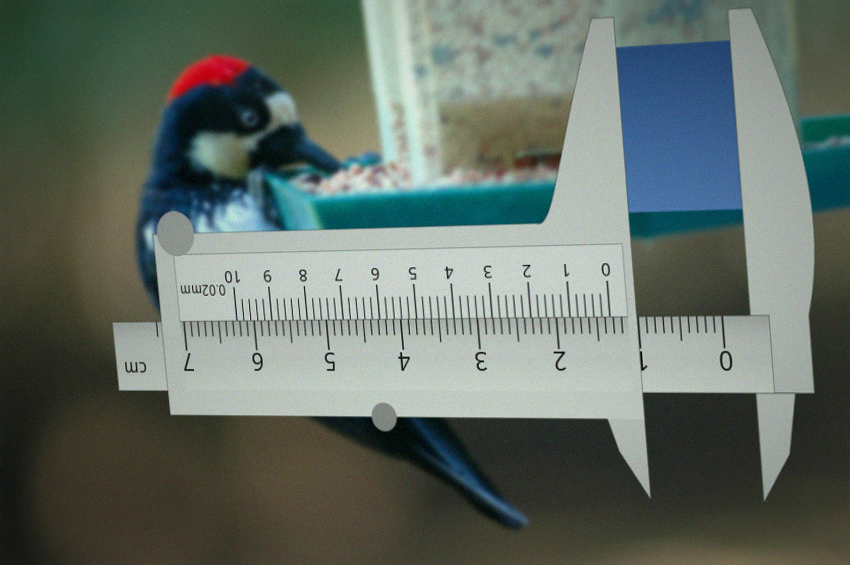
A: mm 13.4
